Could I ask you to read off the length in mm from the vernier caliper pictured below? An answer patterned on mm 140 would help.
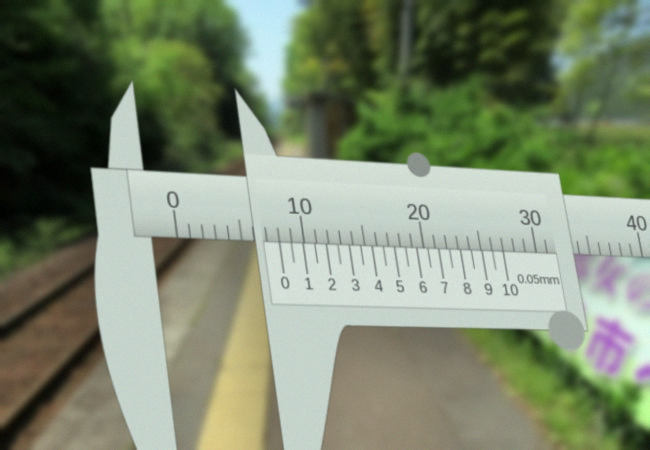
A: mm 8.0
